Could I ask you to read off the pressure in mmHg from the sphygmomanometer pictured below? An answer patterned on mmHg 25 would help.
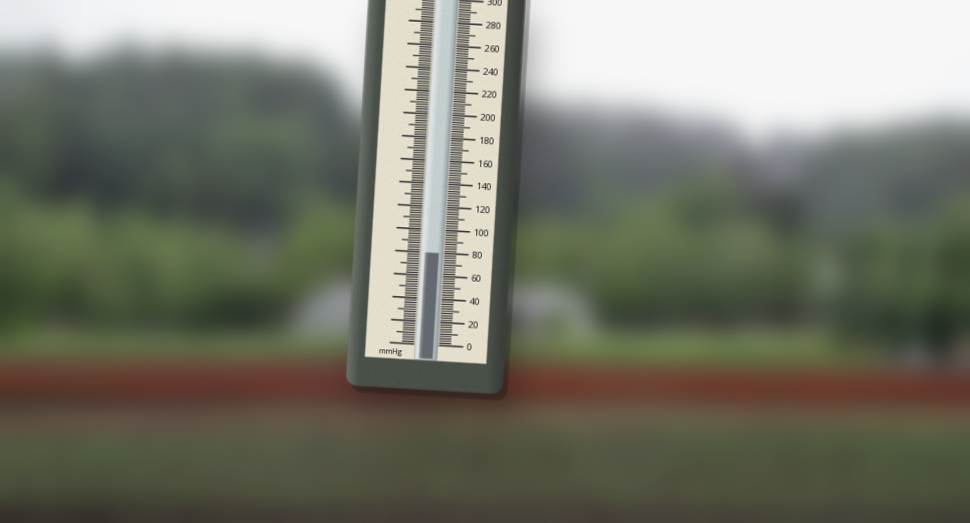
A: mmHg 80
